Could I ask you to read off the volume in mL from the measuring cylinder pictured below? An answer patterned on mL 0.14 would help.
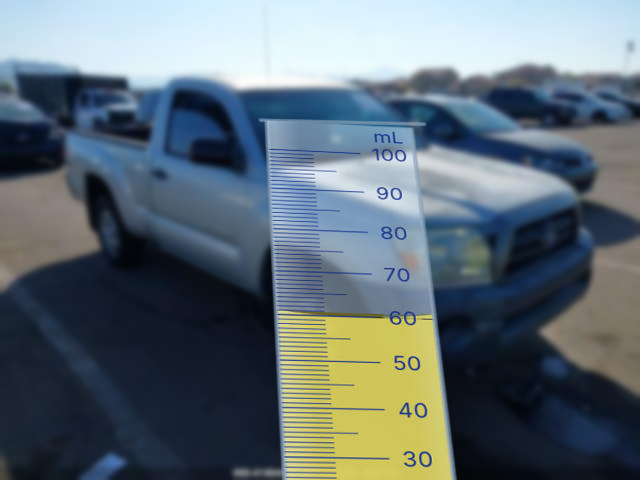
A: mL 60
